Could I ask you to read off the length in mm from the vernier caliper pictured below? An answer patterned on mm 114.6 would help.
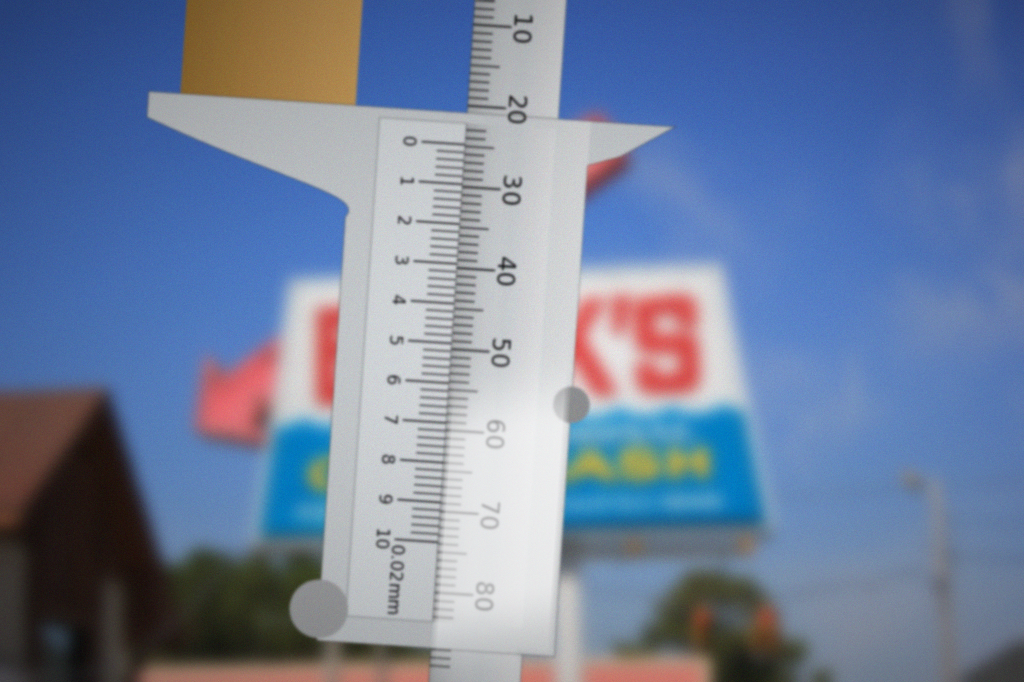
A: mm 24.8
